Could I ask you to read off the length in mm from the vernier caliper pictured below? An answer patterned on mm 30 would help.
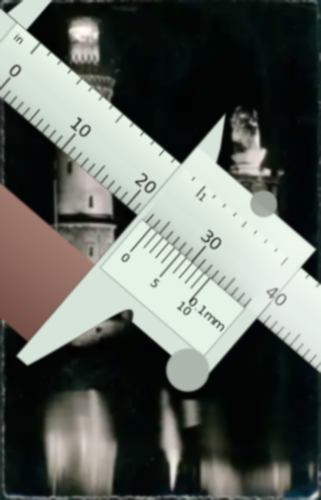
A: mm 23.8
